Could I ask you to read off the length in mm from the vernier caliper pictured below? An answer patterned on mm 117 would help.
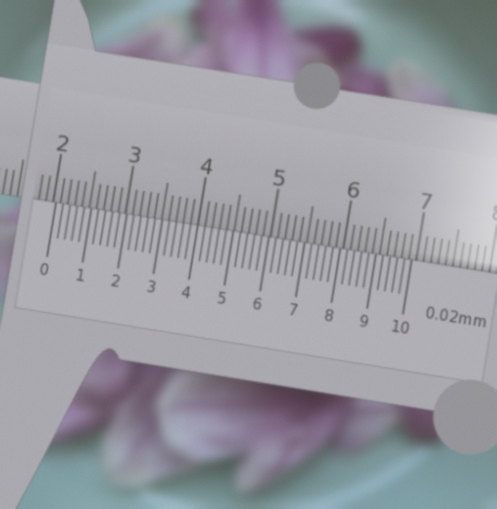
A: mm 20.4
